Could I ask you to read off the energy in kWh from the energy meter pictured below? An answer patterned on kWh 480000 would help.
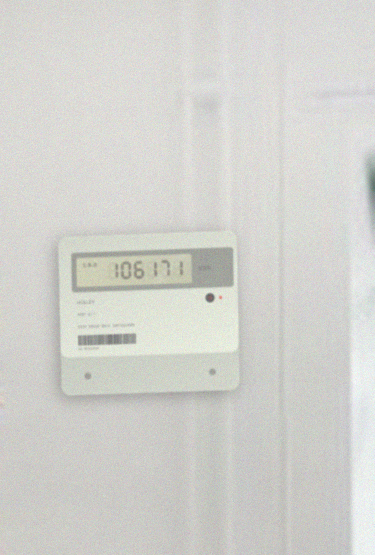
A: kWh 106171
